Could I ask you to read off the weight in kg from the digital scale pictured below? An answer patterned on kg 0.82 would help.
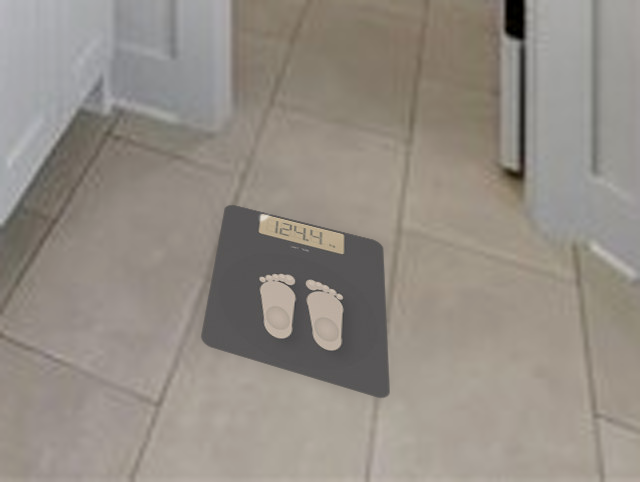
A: kg 124.4
